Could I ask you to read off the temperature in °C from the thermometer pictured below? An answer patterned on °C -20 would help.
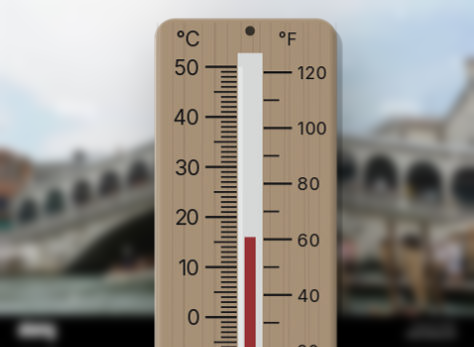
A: °C 16
